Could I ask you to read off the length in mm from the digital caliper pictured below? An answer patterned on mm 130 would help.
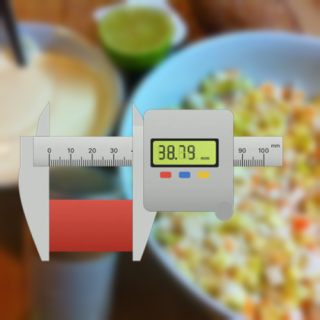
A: mm 38.79
